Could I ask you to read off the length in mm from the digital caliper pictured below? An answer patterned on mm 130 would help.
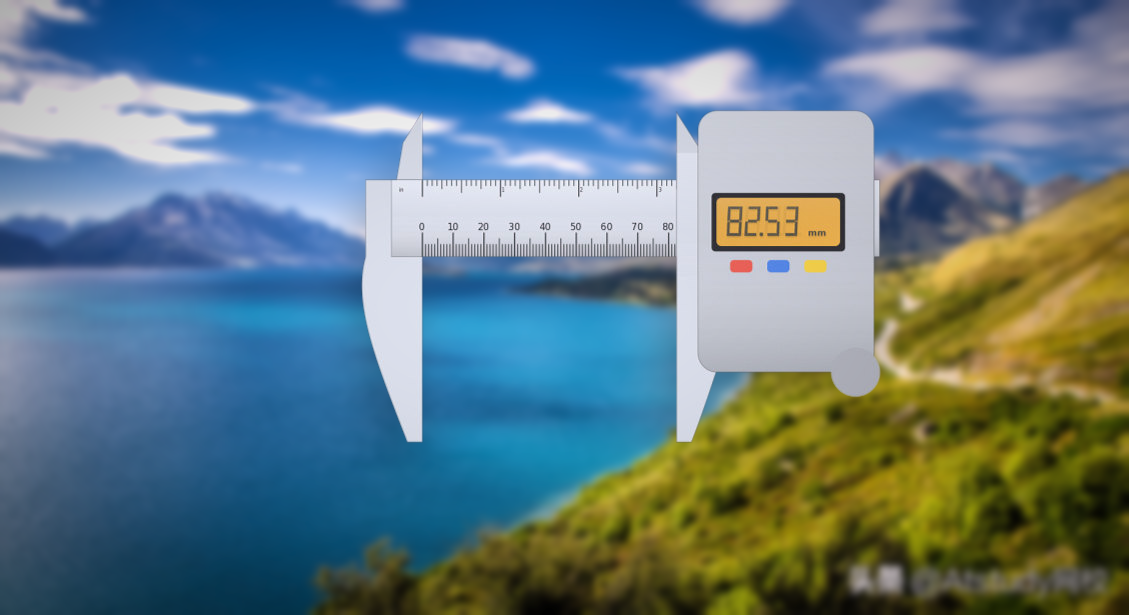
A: mm 82.53
